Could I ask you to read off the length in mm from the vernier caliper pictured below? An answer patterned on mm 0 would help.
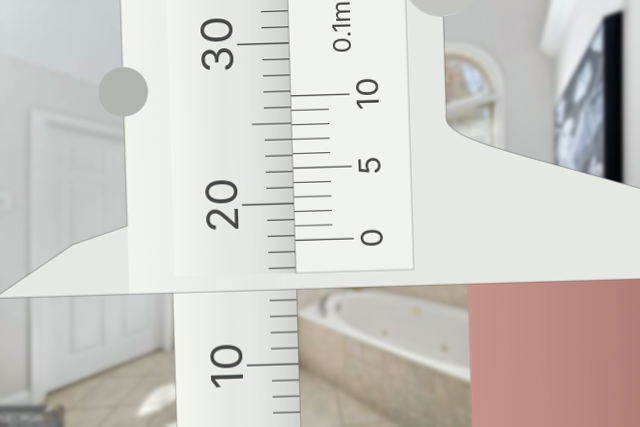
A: mm 17.7
